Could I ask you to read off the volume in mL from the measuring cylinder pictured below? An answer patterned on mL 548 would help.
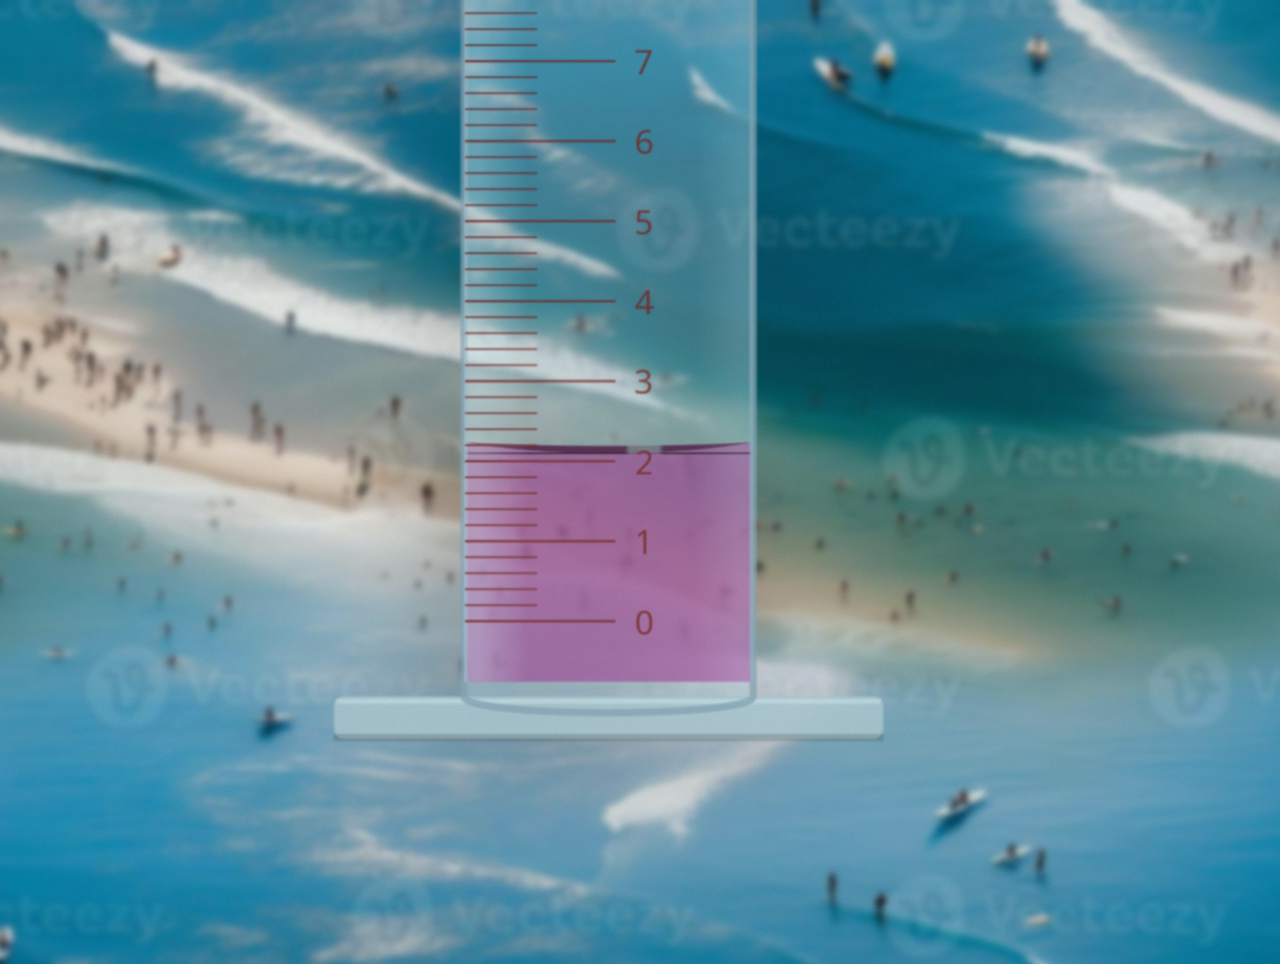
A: mL 2.1
